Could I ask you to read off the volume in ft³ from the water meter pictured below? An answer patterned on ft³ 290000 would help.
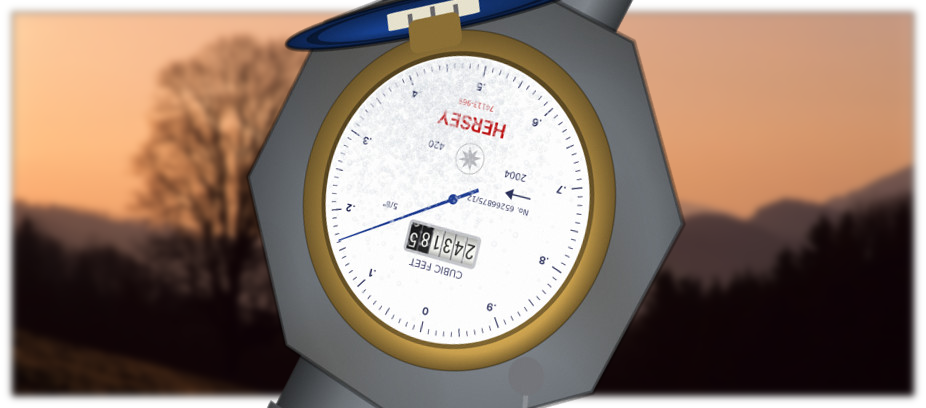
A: ft³ 243185.16
